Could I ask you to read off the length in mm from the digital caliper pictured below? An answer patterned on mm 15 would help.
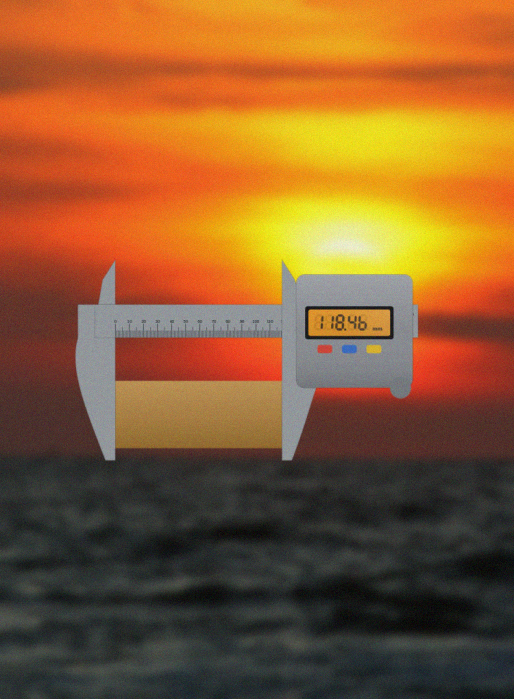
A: mm 118.46
